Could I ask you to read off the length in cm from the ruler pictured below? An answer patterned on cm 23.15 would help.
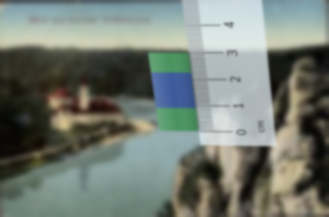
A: cm 3
